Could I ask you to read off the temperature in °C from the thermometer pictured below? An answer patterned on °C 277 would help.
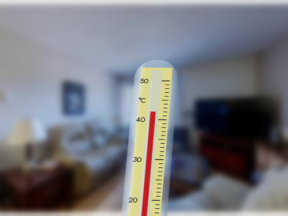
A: °C 42
